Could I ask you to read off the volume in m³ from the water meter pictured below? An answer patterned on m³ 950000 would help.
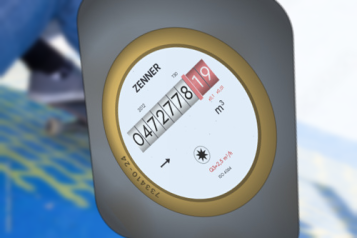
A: m³ 472778.19
